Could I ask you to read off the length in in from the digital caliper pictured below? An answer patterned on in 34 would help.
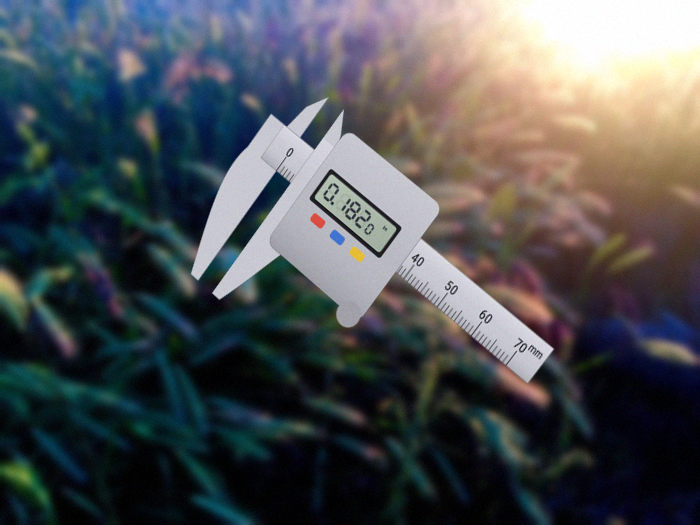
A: in 0.1820
